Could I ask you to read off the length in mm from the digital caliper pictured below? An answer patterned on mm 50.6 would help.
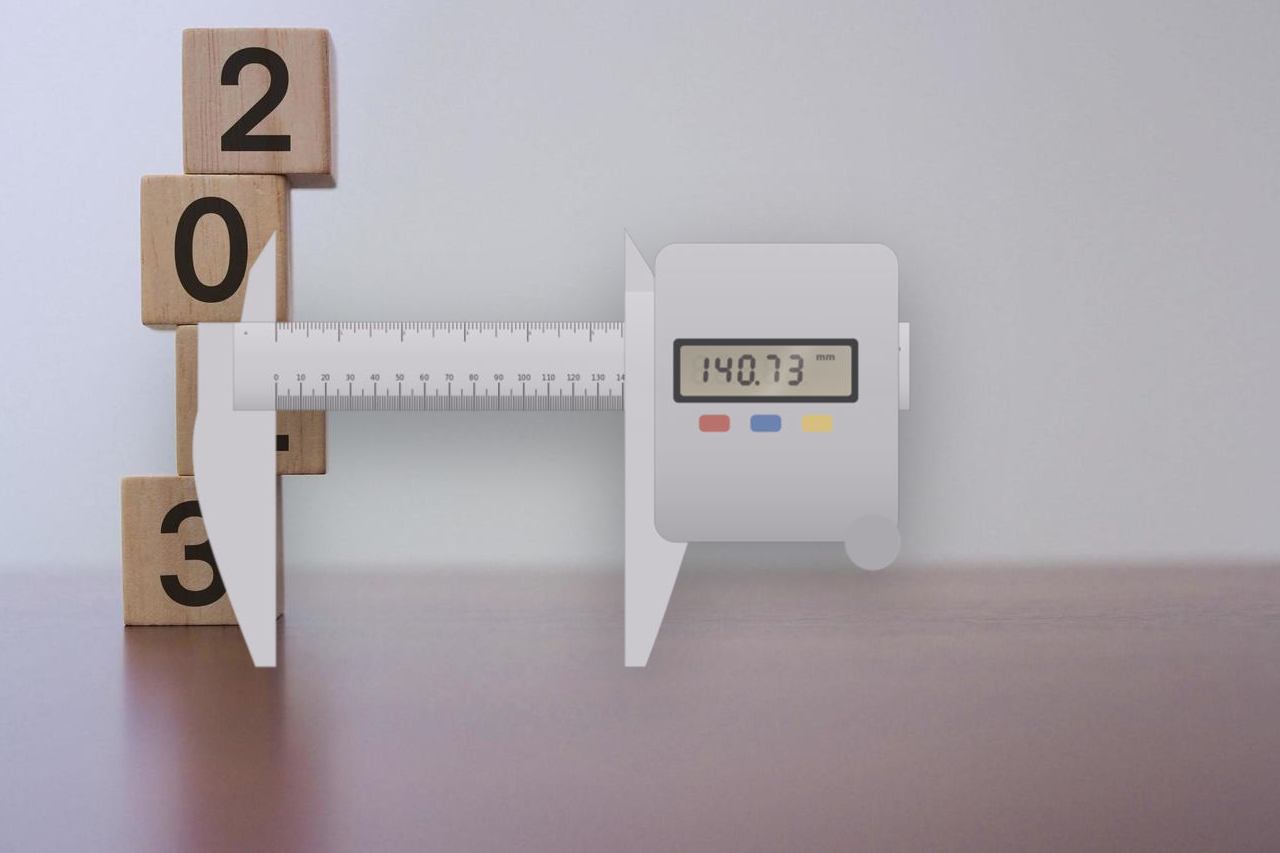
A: mm 140.73
